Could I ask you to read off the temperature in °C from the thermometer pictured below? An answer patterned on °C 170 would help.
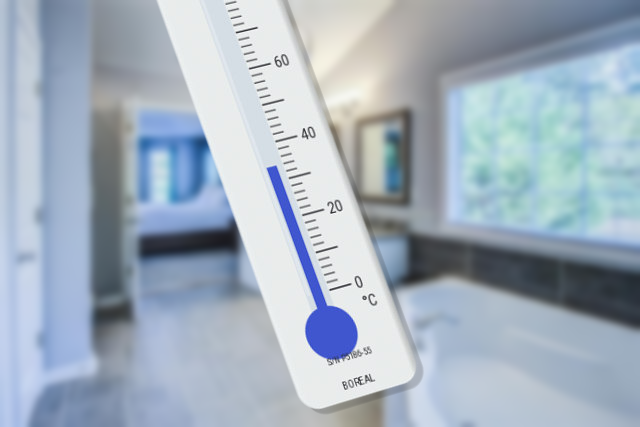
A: °C 34
